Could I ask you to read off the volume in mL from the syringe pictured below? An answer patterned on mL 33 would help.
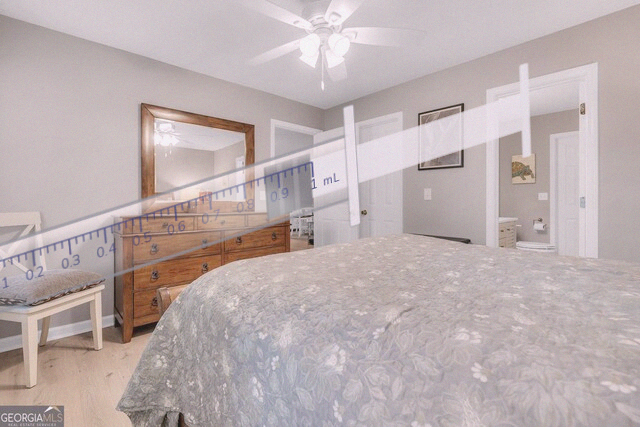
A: mL 0.86
